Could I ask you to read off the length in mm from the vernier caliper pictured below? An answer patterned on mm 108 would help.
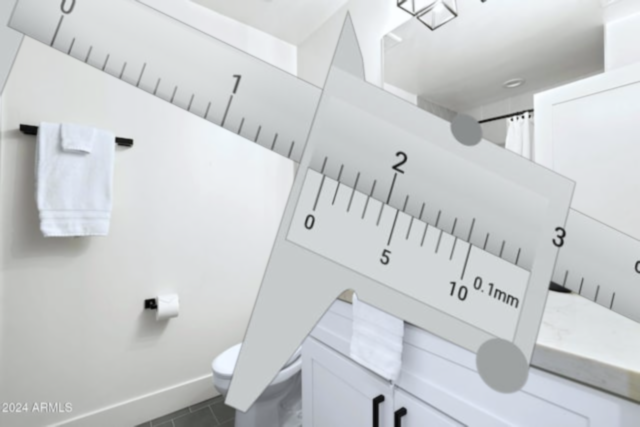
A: mm 16.2
